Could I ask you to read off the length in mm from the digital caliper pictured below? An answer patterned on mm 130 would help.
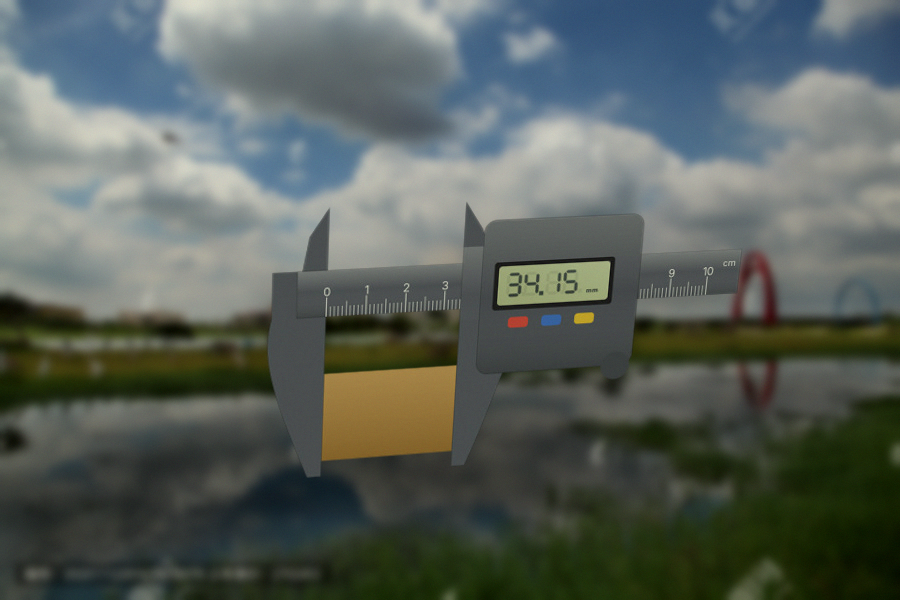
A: mm 34.15
